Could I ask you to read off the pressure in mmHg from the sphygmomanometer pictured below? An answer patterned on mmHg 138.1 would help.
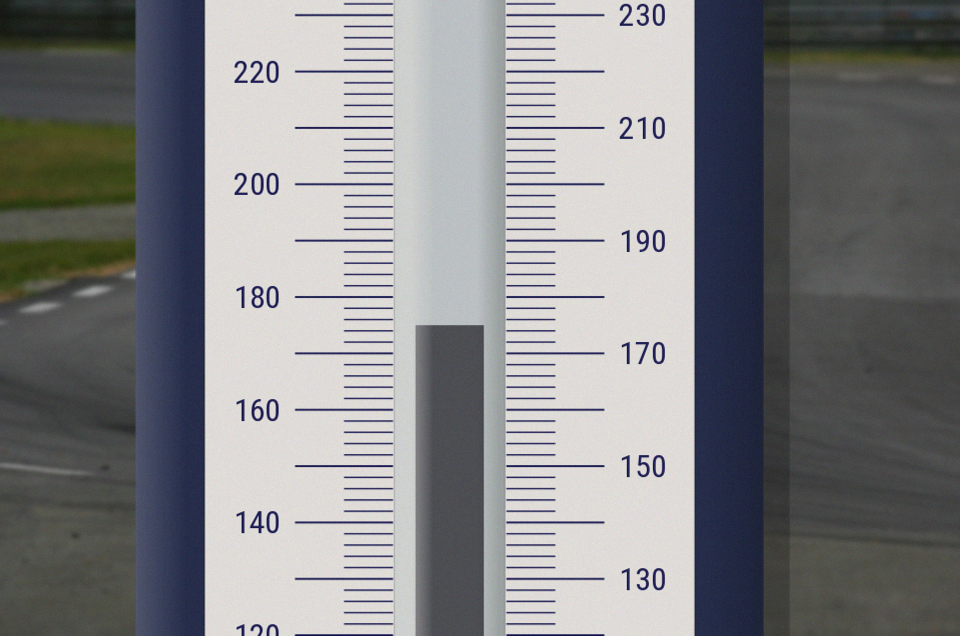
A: mmHg 175
